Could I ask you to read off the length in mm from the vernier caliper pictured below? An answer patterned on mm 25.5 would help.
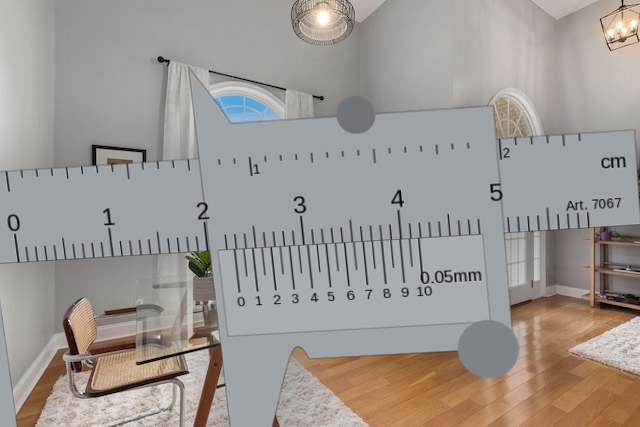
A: mm 22.8
